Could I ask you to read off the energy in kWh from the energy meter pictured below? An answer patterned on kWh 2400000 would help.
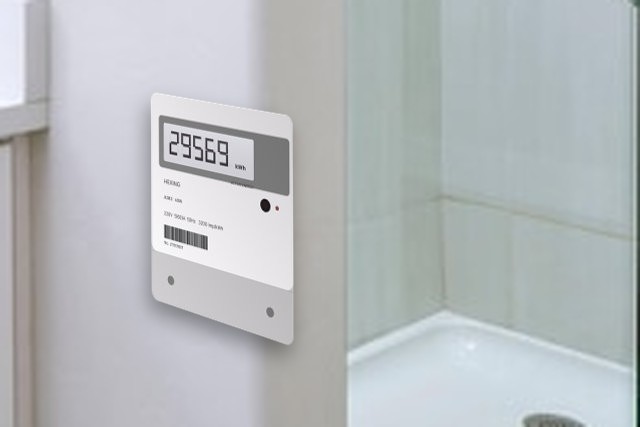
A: kWh 29569
